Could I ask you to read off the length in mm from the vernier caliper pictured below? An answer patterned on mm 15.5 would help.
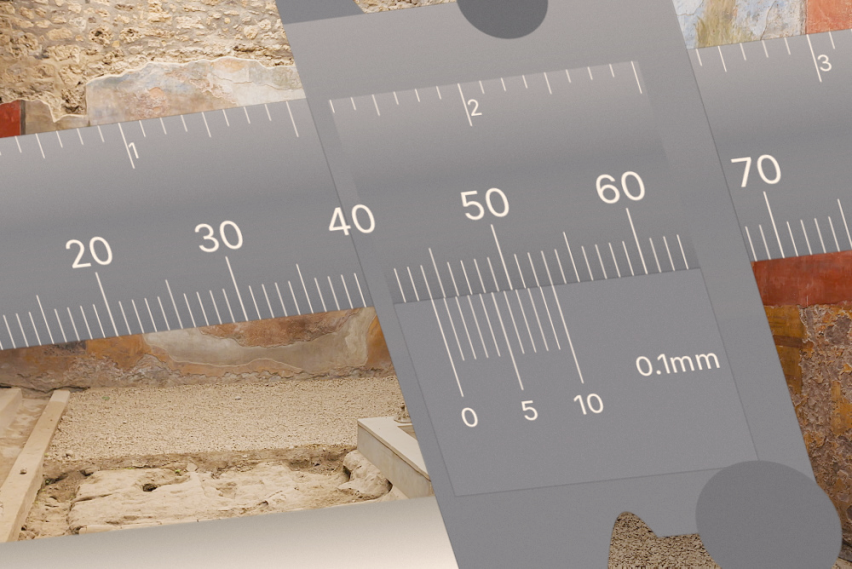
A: mm 44.0
